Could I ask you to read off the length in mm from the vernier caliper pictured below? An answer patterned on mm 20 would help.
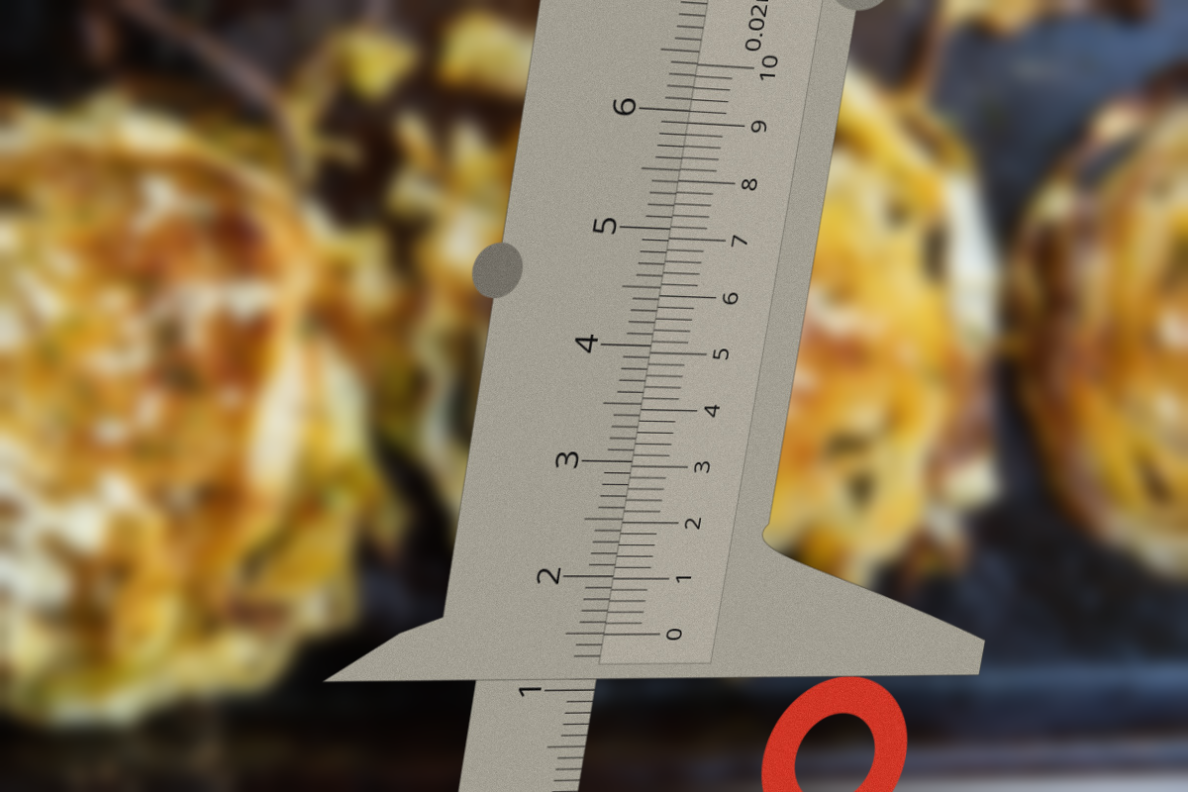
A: mm 14.9
